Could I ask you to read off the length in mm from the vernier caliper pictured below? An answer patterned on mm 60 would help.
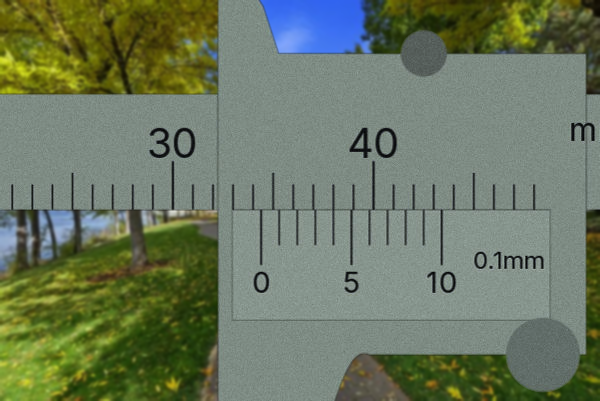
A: mm 34.4
